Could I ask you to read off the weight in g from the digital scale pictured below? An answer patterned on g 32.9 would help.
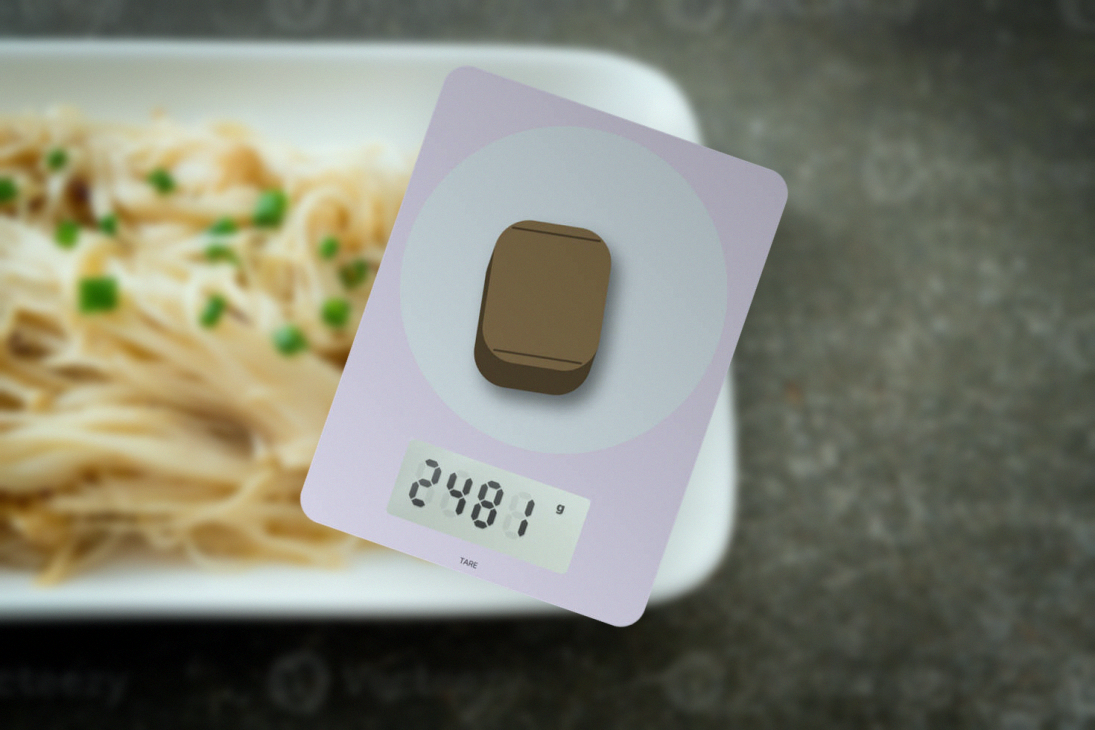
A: g 2481
